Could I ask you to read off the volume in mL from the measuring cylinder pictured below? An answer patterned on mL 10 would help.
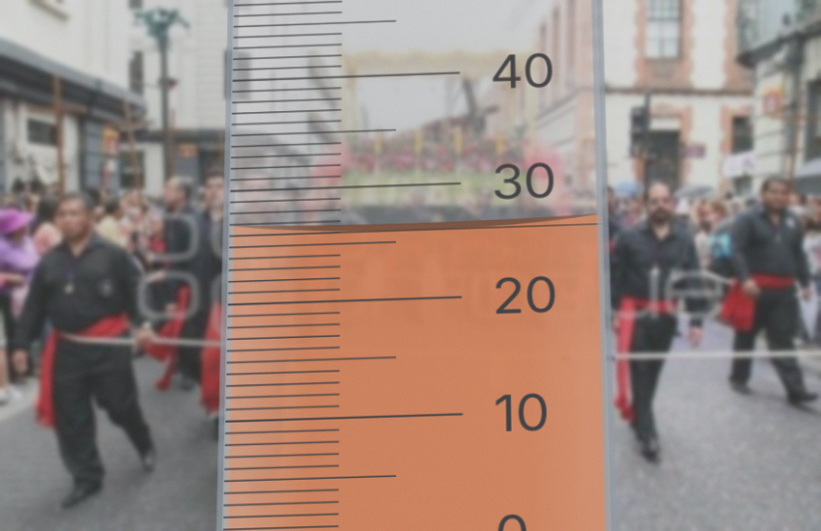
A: mL 26
